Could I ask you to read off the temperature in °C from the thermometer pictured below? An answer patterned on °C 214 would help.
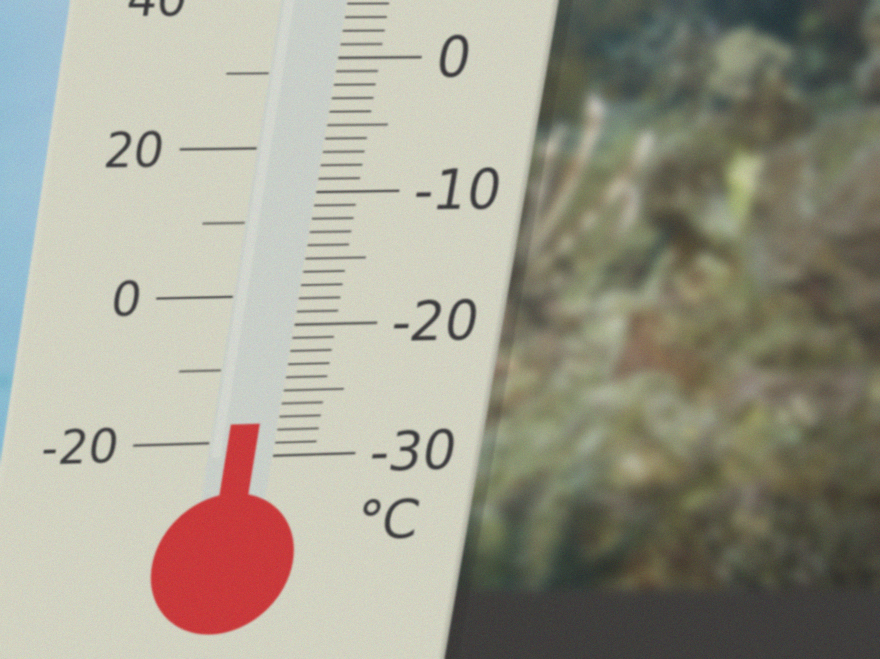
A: °C -27.5
